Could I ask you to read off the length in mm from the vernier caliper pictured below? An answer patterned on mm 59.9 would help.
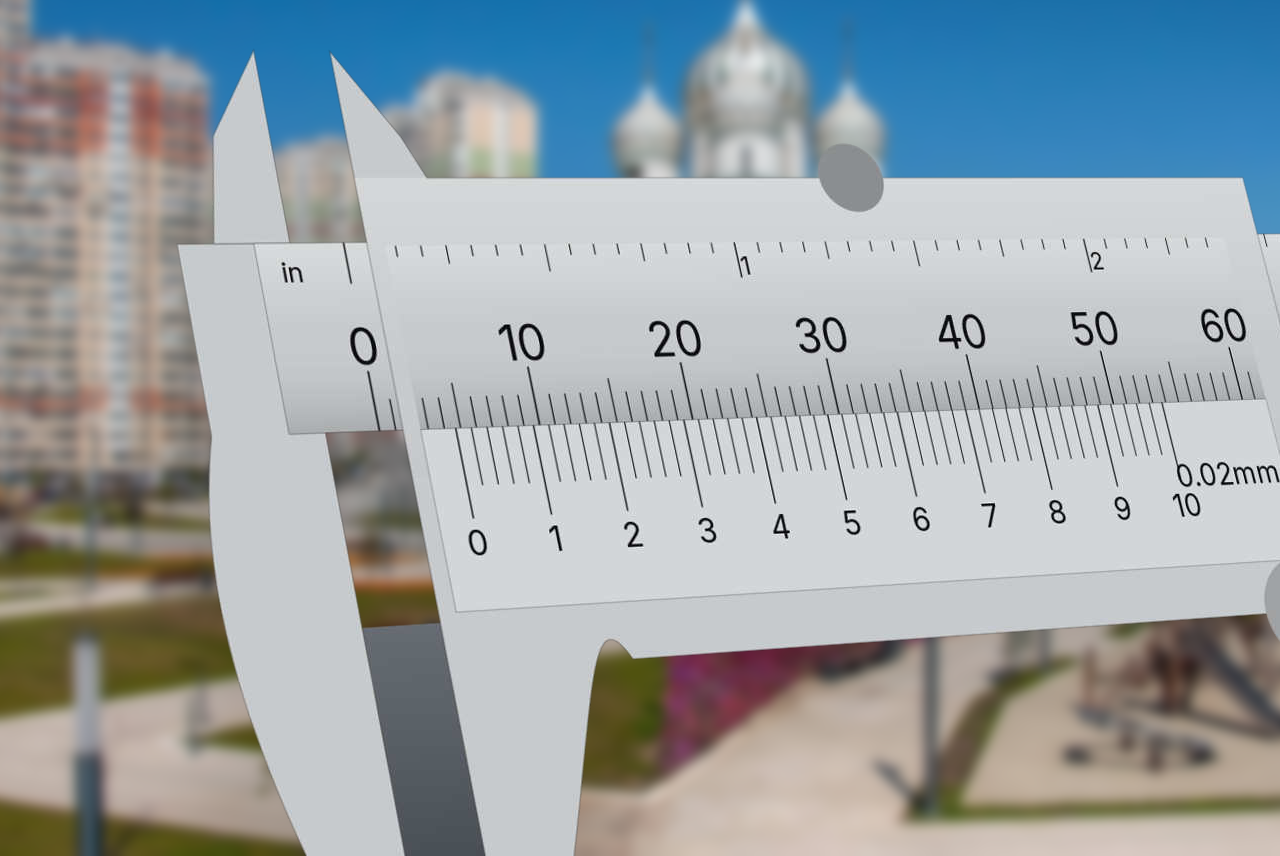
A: mm 4.7
